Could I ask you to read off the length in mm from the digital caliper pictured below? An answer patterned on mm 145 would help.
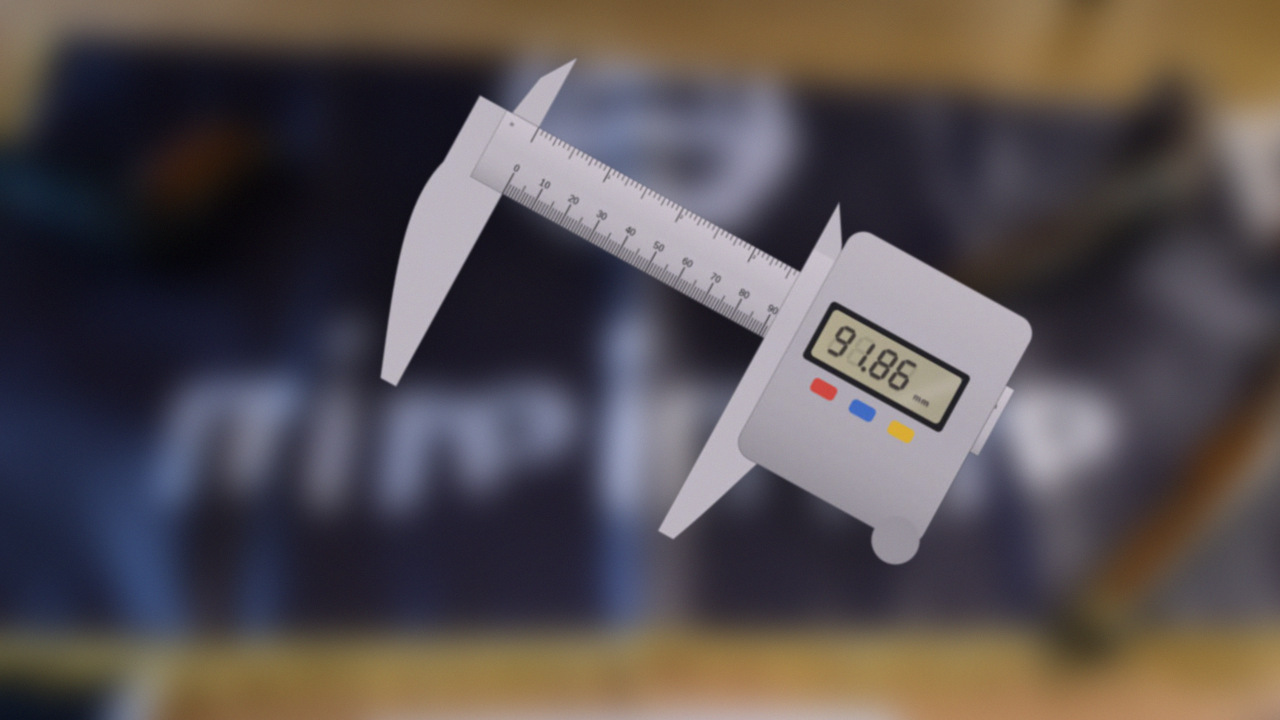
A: mm 91.86
